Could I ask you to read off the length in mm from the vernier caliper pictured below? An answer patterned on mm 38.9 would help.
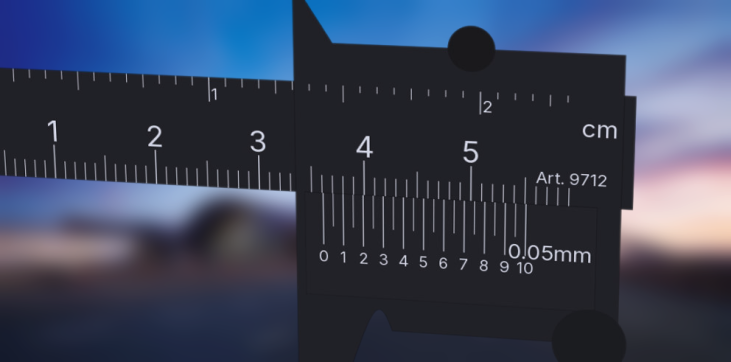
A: mm 36.1
